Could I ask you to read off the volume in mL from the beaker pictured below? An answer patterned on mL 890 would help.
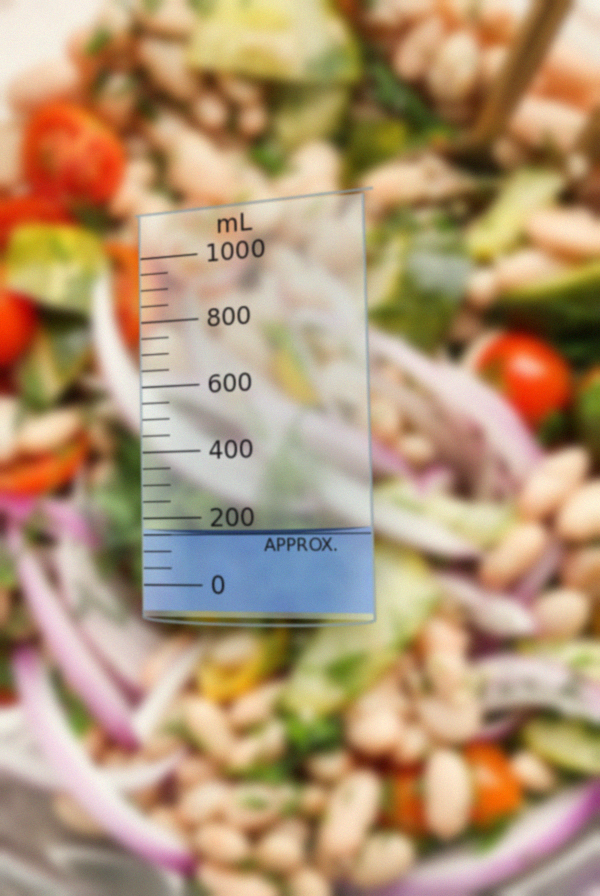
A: mL 150
